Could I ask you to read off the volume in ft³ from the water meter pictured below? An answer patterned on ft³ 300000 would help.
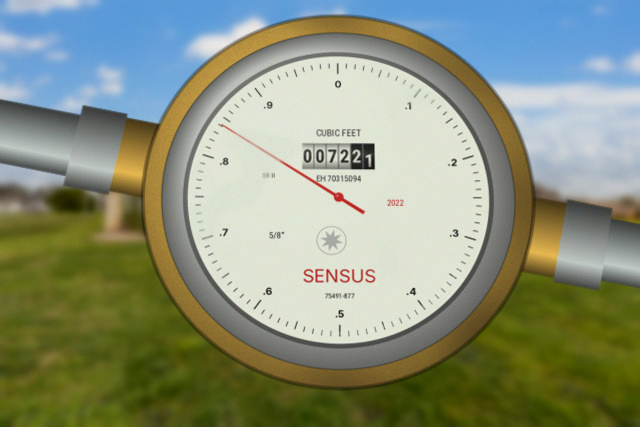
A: ft³ 7220.84
